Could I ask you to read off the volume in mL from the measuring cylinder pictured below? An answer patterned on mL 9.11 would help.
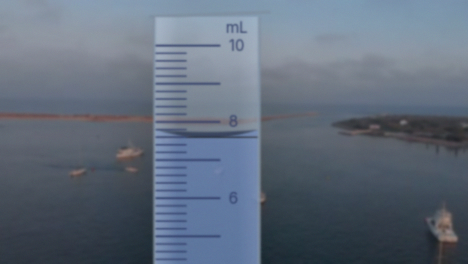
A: mL 7.6
